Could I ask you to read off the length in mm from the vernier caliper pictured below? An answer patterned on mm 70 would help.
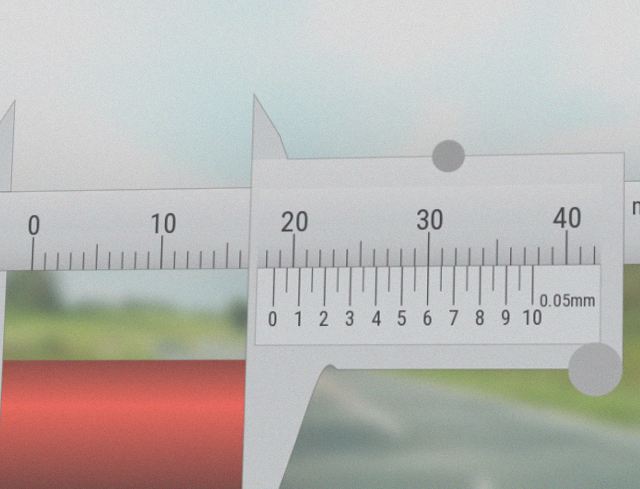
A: mm 18.6
